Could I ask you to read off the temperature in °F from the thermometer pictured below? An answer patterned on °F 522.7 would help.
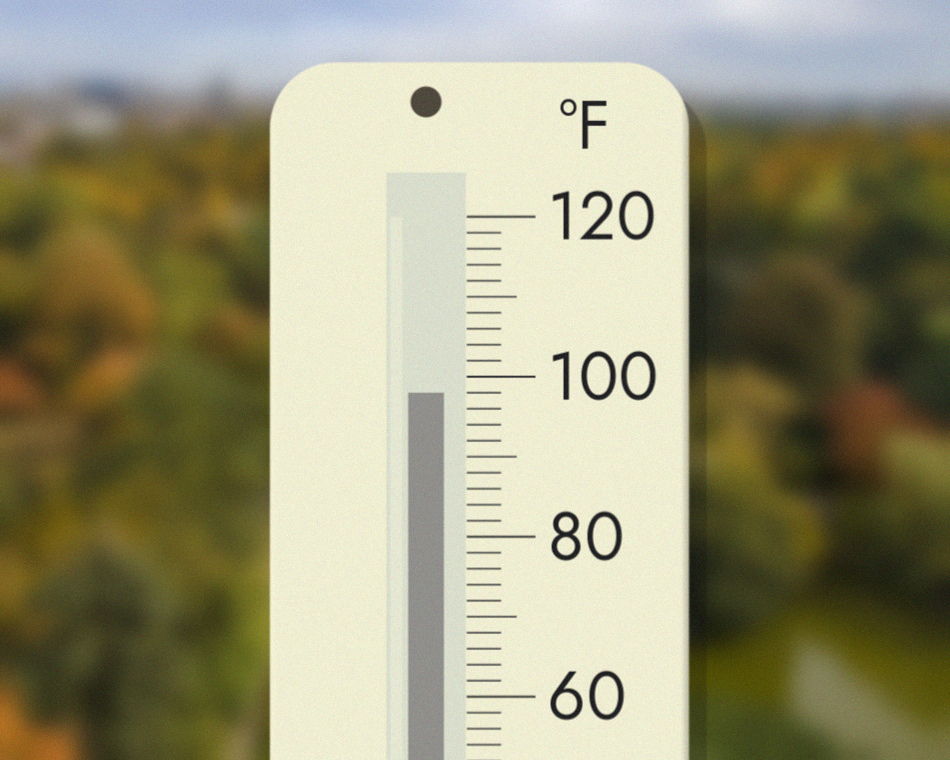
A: °F 98
